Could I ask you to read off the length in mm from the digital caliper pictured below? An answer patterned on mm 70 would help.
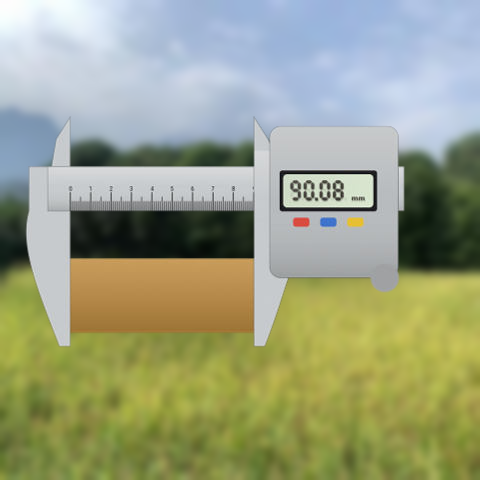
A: mm 90.08
